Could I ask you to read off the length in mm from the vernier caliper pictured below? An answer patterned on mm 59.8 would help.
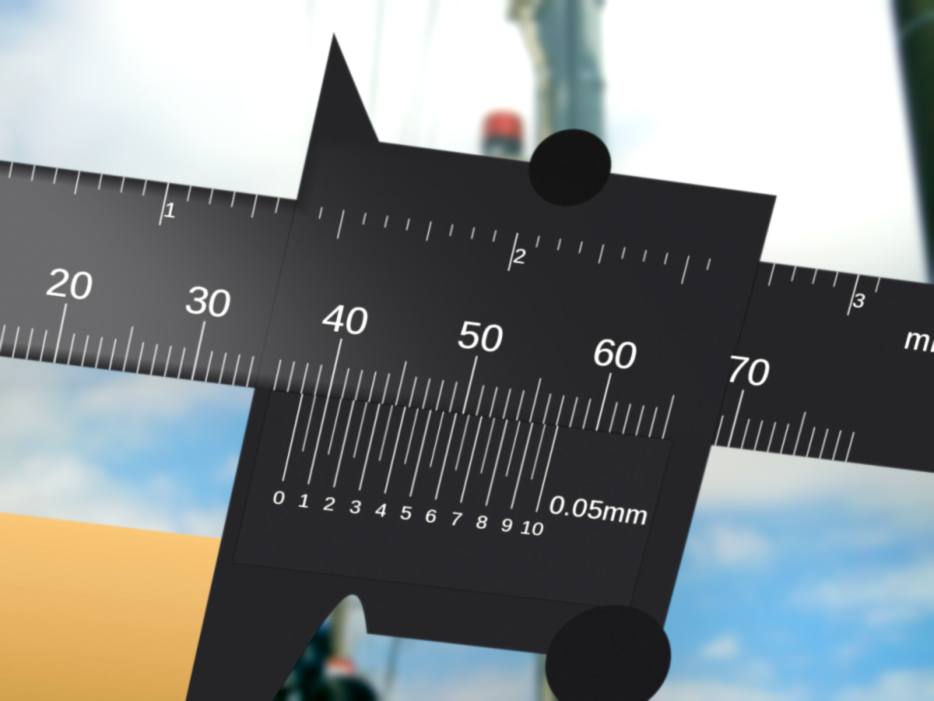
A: mm 38.1
